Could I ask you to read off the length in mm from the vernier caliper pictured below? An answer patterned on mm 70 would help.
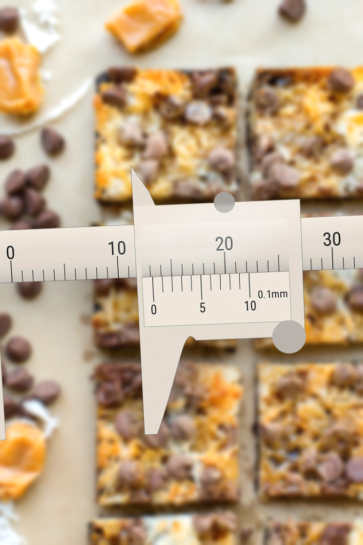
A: mm 13.2
